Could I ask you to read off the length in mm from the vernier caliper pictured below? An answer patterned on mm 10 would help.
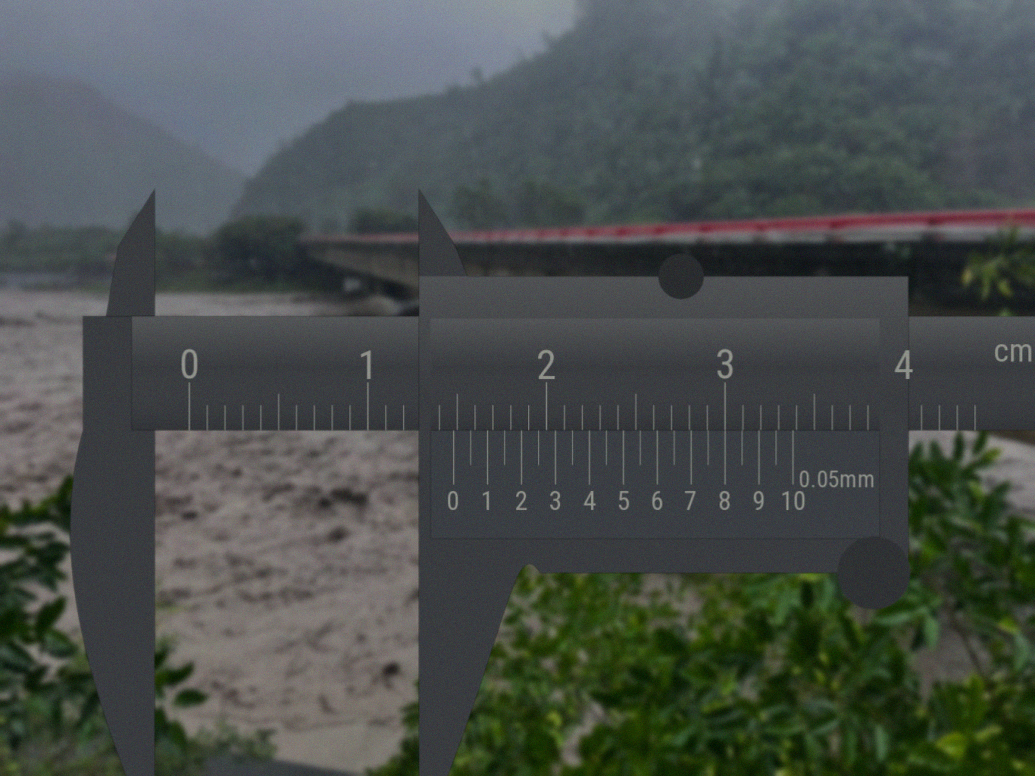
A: mm 14.8
